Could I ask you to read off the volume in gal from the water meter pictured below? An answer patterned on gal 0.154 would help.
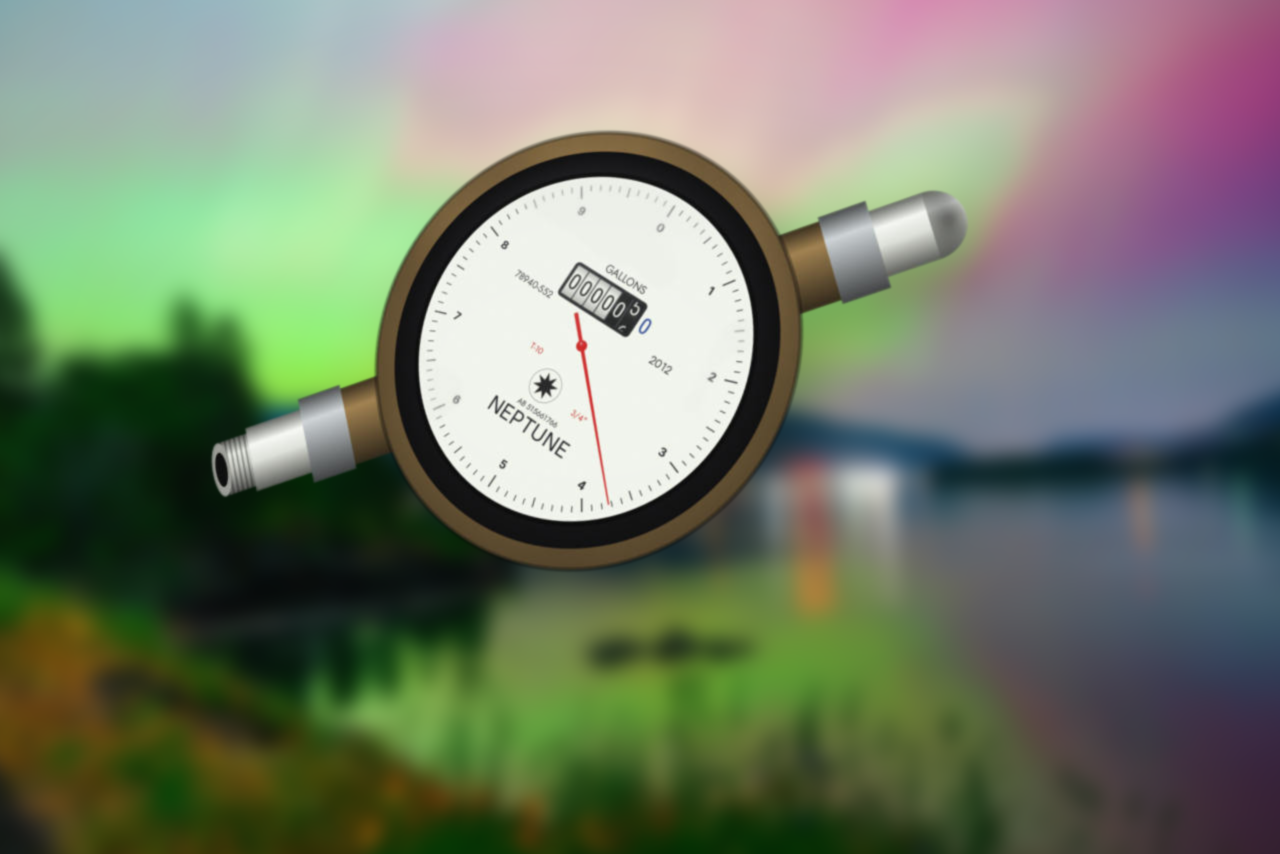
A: gal 53.7
